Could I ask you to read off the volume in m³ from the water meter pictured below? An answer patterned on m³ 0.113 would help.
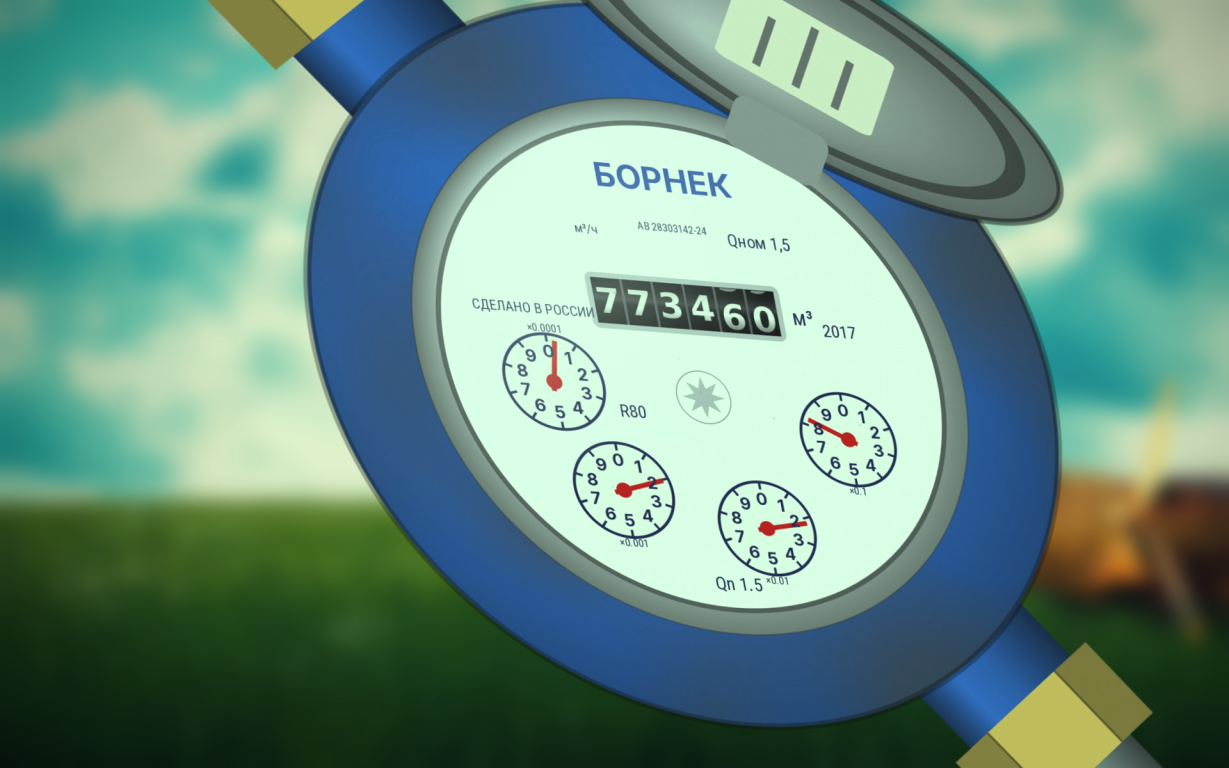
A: m³ 773459.8220
